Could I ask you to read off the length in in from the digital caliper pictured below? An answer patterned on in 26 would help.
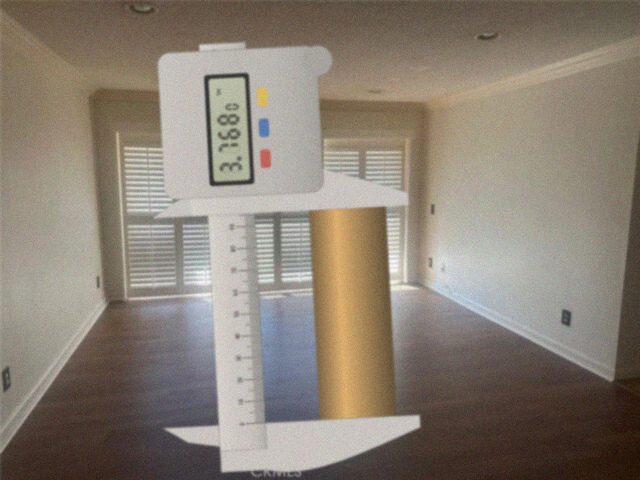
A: in 3.7680
